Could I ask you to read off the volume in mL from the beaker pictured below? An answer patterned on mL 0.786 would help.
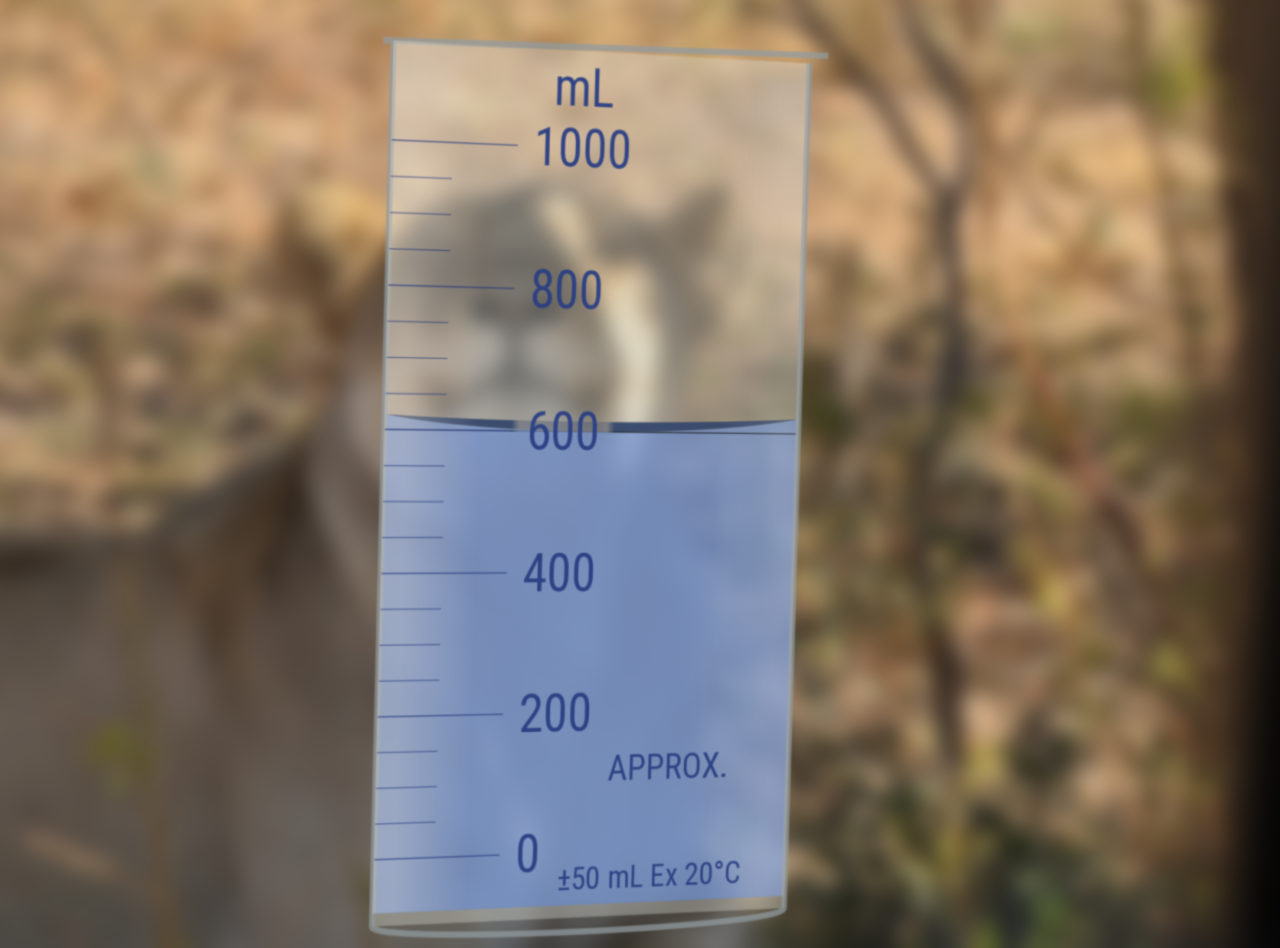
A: mL 600
